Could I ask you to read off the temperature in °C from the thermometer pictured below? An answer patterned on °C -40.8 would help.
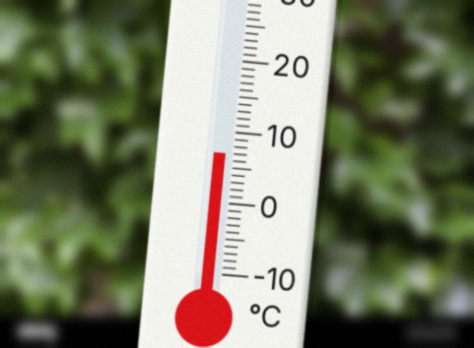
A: °C 7
